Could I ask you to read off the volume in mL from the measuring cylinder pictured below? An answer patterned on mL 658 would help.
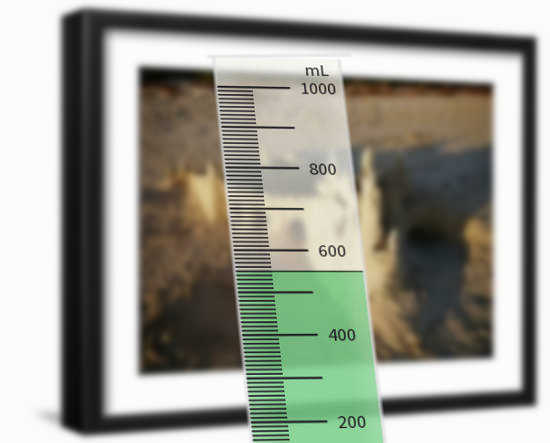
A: mL 550
